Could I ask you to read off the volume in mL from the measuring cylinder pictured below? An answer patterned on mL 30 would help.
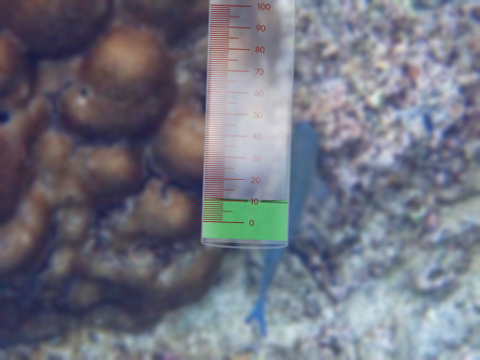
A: mL 10
